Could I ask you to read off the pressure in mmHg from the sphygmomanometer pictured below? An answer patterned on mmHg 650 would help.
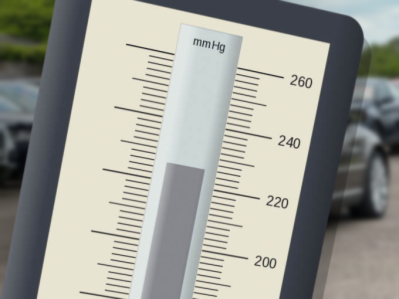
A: mmHg 226
